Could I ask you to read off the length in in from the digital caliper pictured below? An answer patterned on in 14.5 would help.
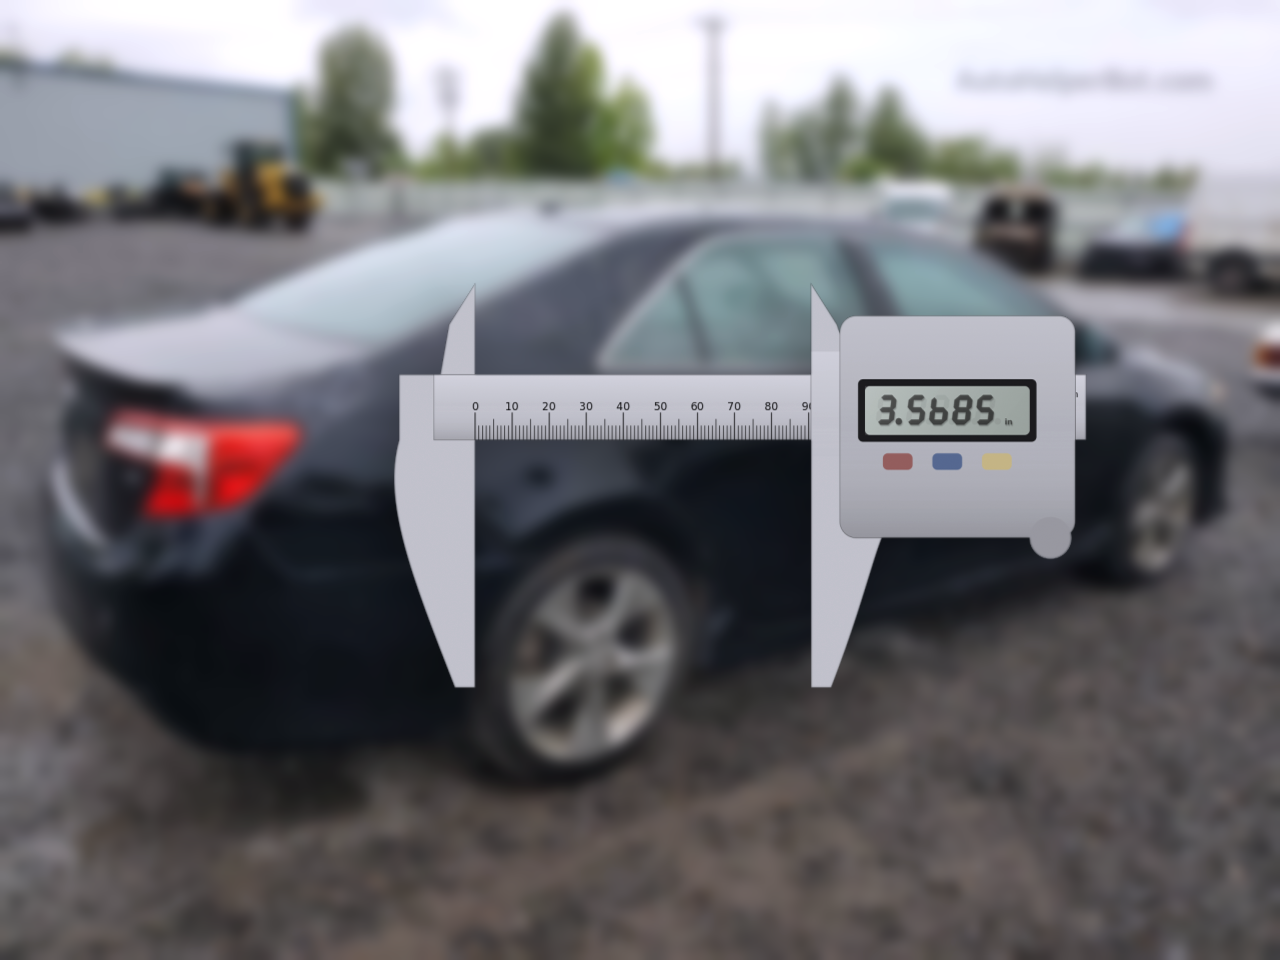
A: in 3.5685
